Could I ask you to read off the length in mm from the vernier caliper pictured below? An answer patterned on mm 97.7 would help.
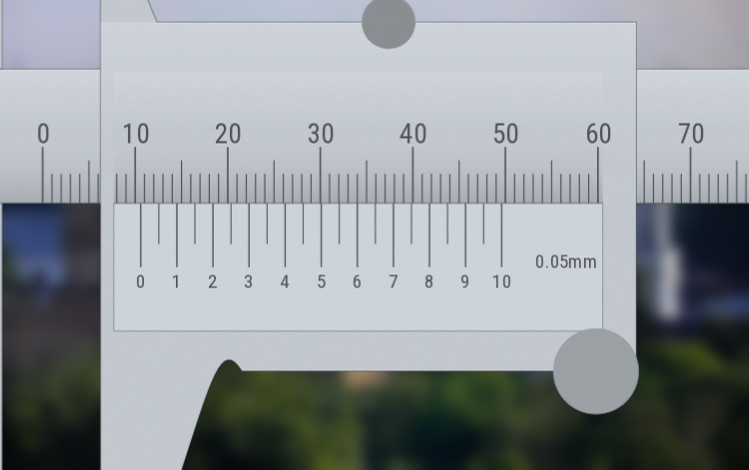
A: mm 10.6
